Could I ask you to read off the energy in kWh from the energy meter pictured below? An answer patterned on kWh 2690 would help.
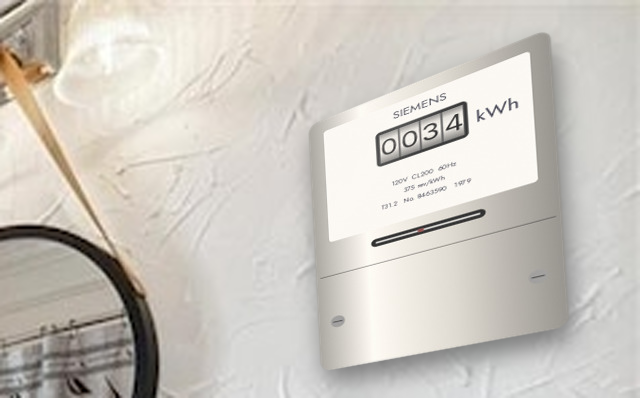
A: kWh 34
